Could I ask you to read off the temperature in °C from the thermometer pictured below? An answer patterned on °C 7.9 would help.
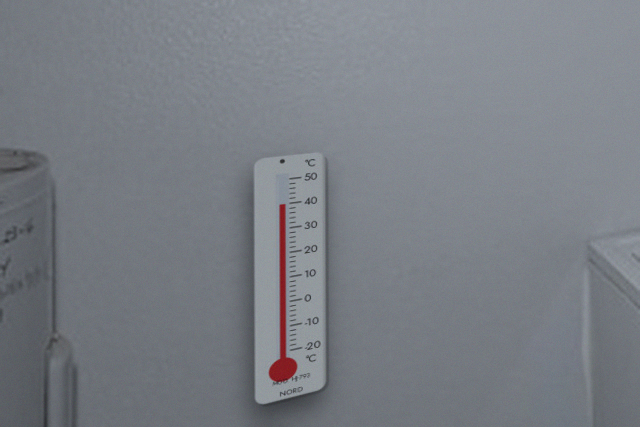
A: °C 40
